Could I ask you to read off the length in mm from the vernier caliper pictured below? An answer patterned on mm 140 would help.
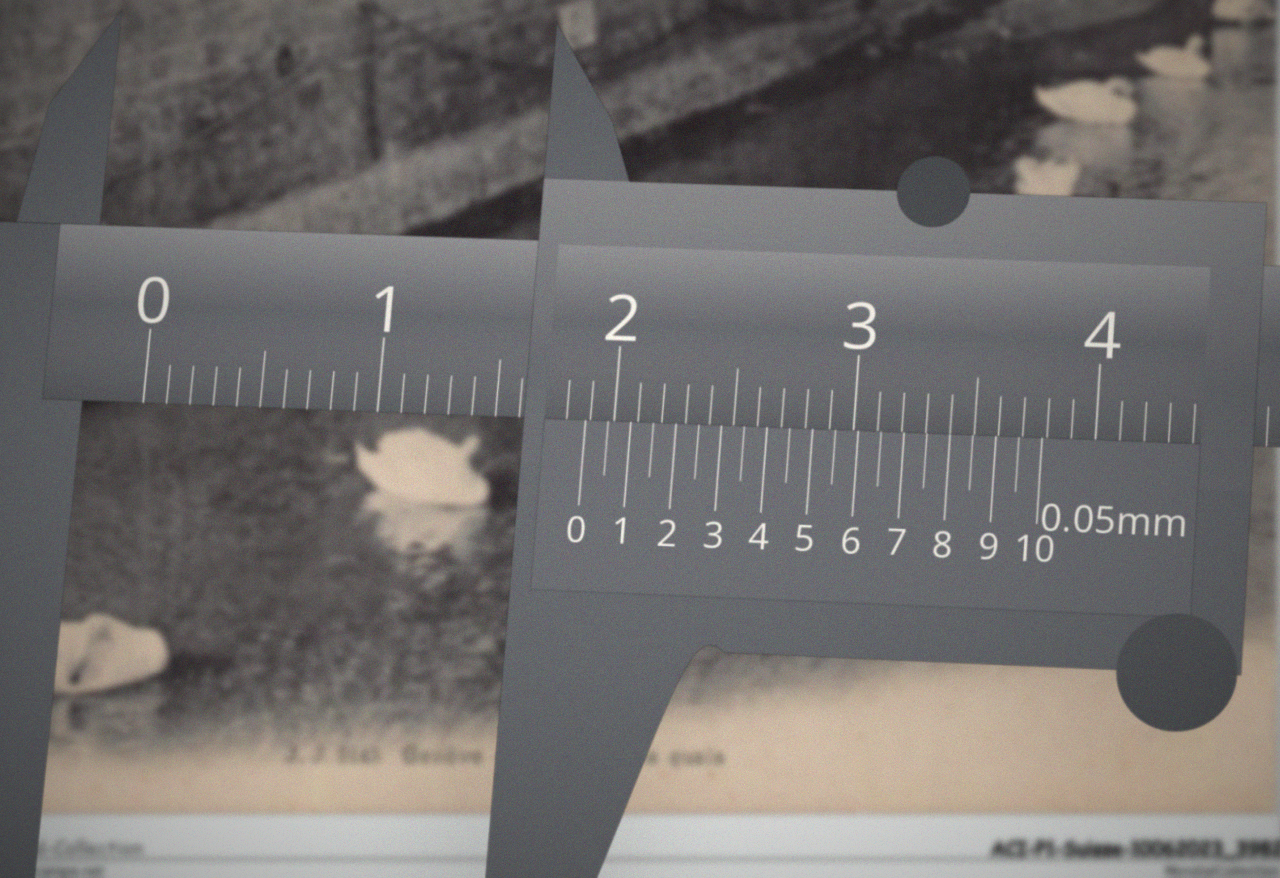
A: mm 18.8
